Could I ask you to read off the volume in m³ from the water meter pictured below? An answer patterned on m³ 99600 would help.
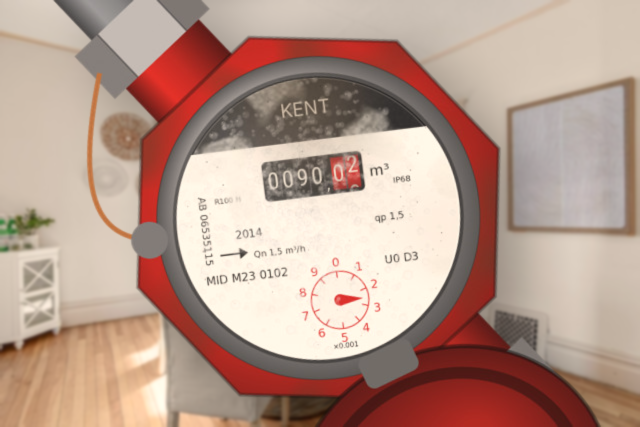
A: m³ 90.022
